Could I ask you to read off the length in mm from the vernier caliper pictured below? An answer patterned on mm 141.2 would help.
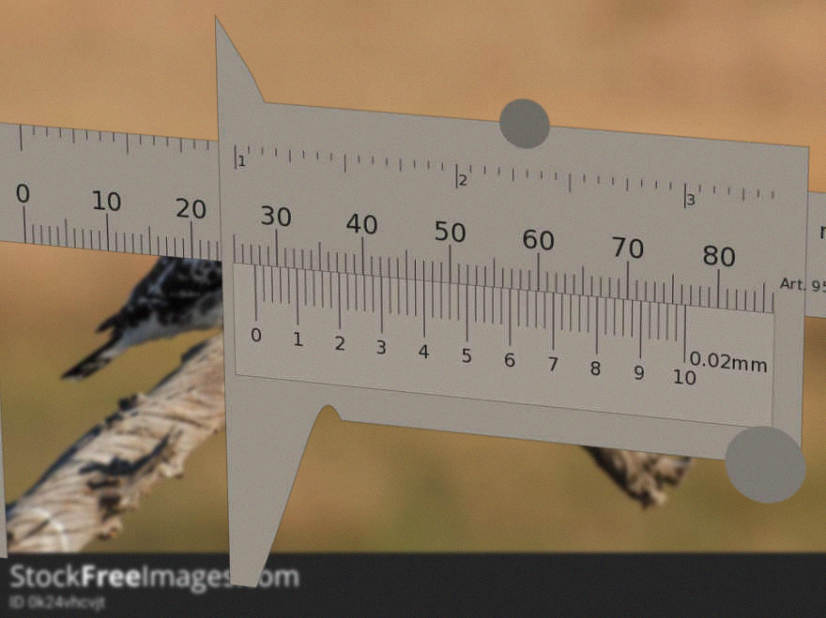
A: mm 27.4
